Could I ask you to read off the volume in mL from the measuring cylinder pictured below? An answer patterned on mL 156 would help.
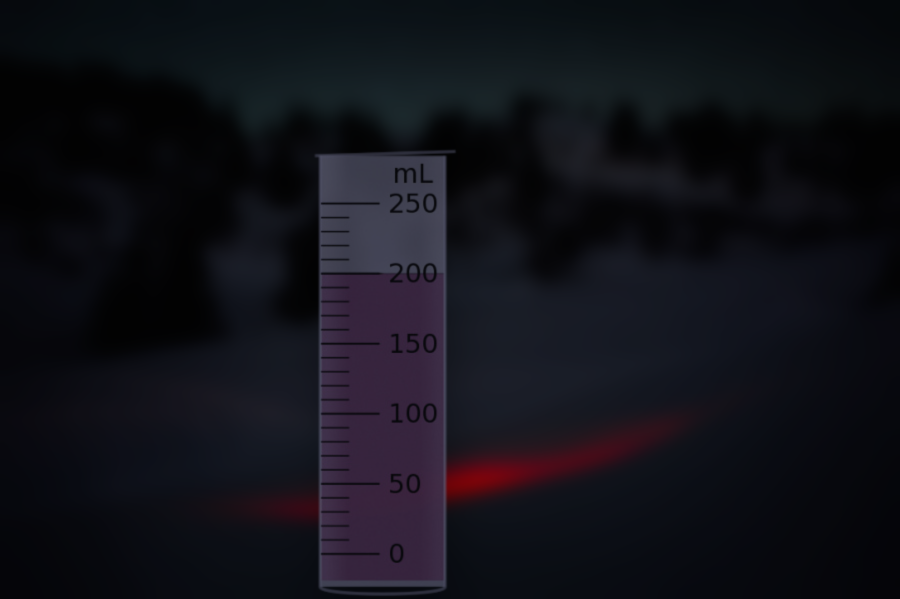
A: mL 200
